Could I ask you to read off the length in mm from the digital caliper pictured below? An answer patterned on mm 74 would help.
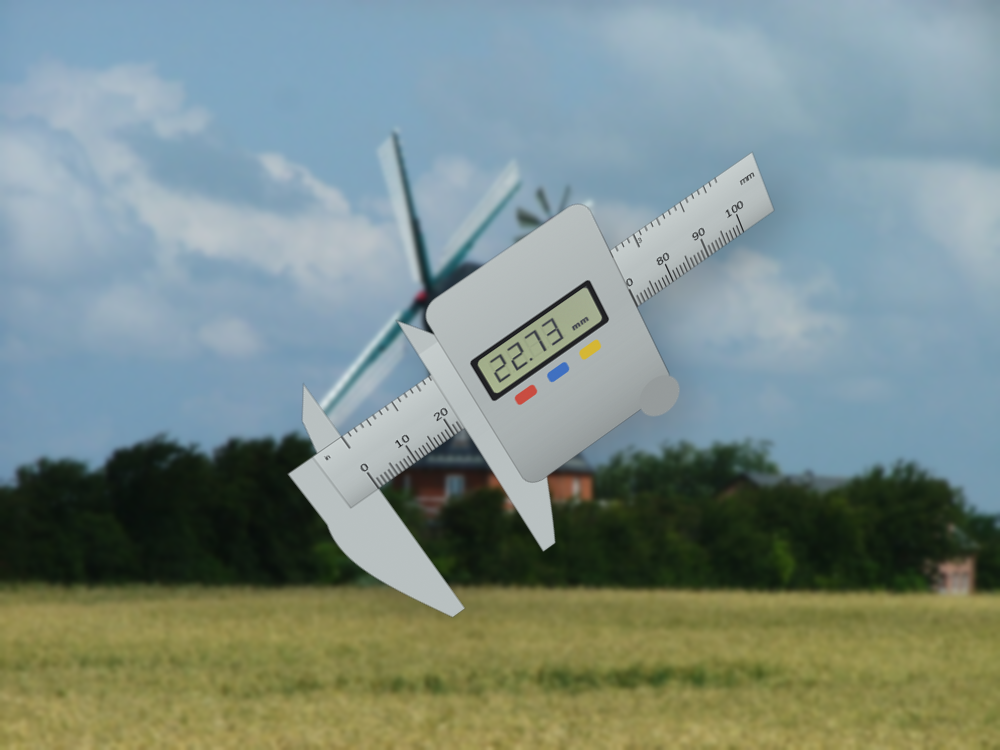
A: mm 22.73
